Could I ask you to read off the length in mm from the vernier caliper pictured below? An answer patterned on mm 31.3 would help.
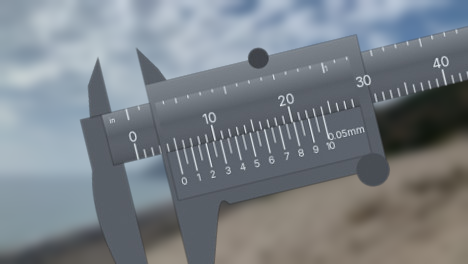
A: mm 5.0
